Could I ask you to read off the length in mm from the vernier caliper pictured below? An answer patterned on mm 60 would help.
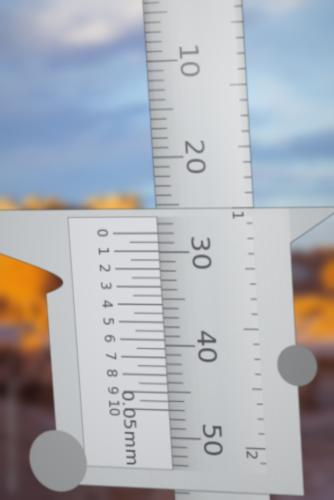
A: mm 28.0
